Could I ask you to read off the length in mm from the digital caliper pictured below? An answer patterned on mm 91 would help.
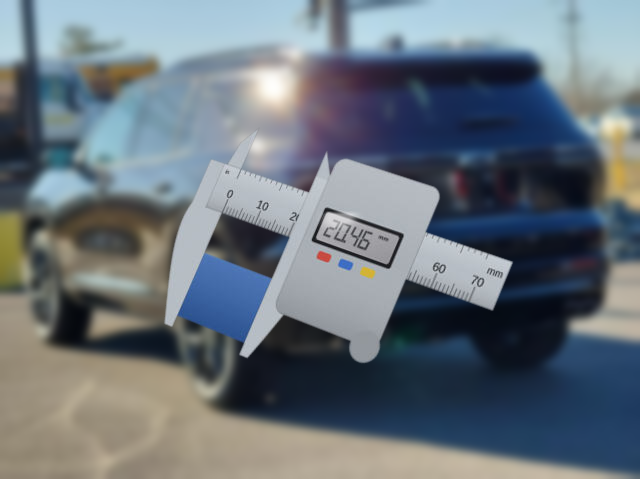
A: mm 20.46
